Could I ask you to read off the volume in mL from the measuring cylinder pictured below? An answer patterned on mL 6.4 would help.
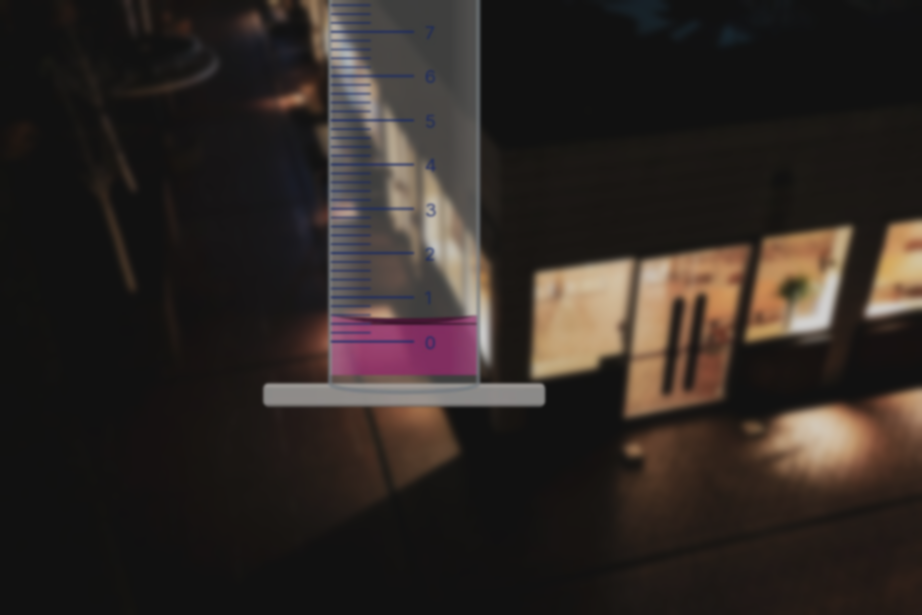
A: mL 0.4
